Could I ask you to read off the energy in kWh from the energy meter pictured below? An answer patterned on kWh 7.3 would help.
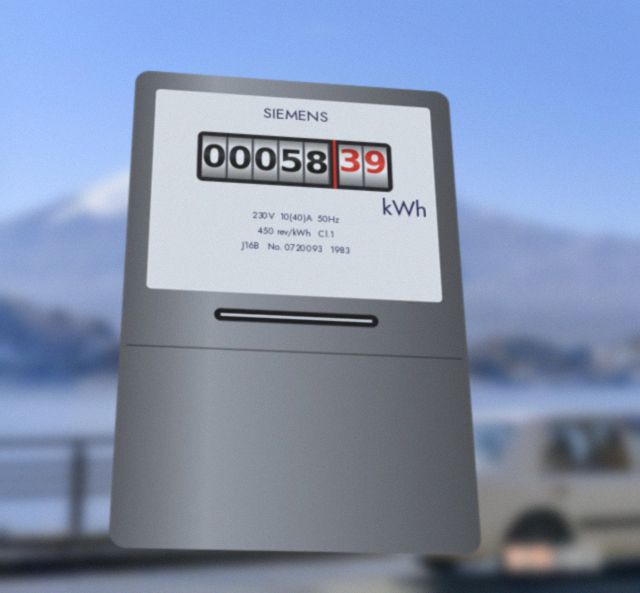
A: kWh 58.39
